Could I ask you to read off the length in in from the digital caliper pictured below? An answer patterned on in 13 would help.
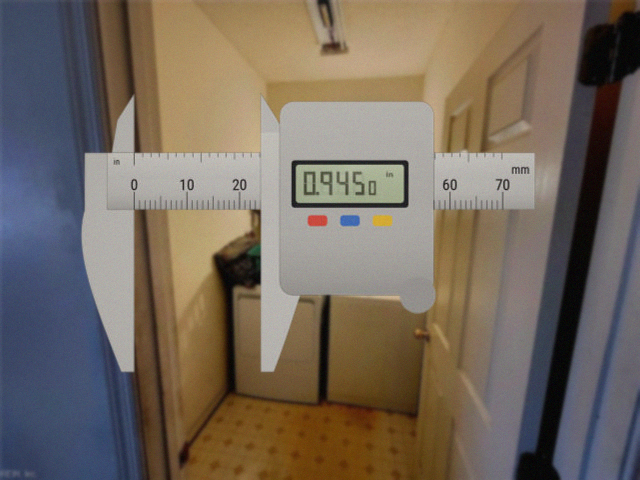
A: in 0.9450
